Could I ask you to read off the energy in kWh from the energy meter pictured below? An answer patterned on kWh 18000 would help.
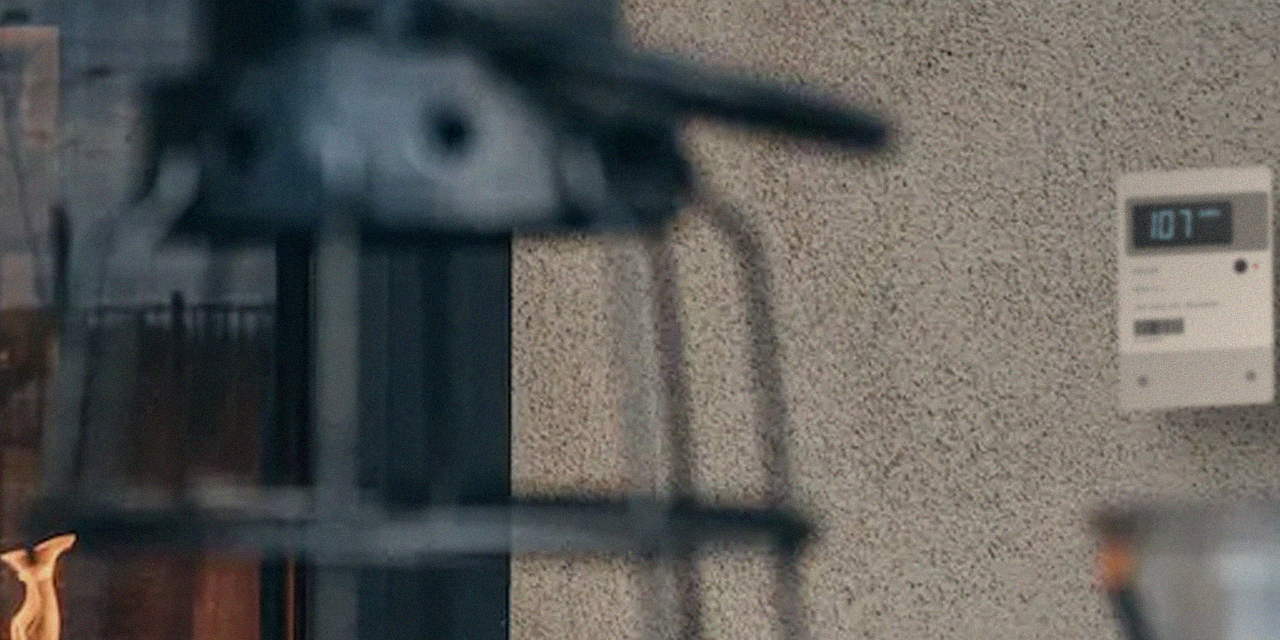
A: kWh 107
